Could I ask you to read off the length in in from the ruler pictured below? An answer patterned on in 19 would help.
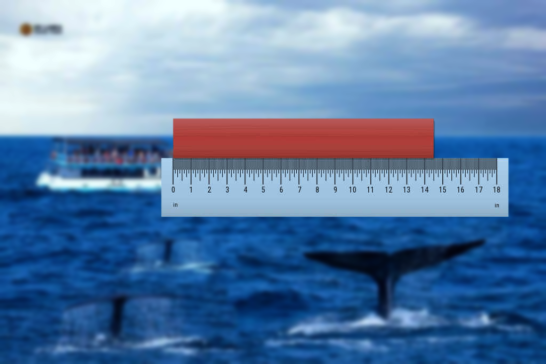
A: in 14.5
